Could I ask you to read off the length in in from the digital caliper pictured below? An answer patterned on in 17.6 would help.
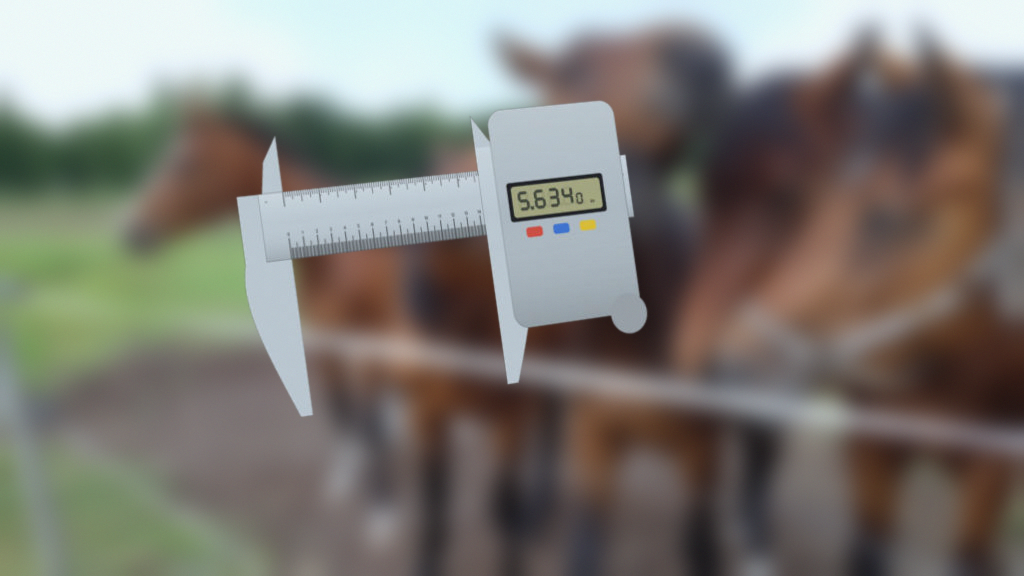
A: in 5.6340
